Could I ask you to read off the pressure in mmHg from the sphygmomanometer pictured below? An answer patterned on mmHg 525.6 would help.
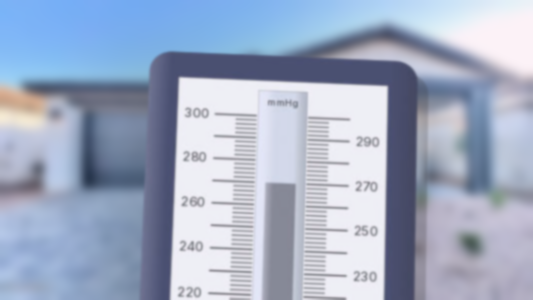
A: mmHg 270
